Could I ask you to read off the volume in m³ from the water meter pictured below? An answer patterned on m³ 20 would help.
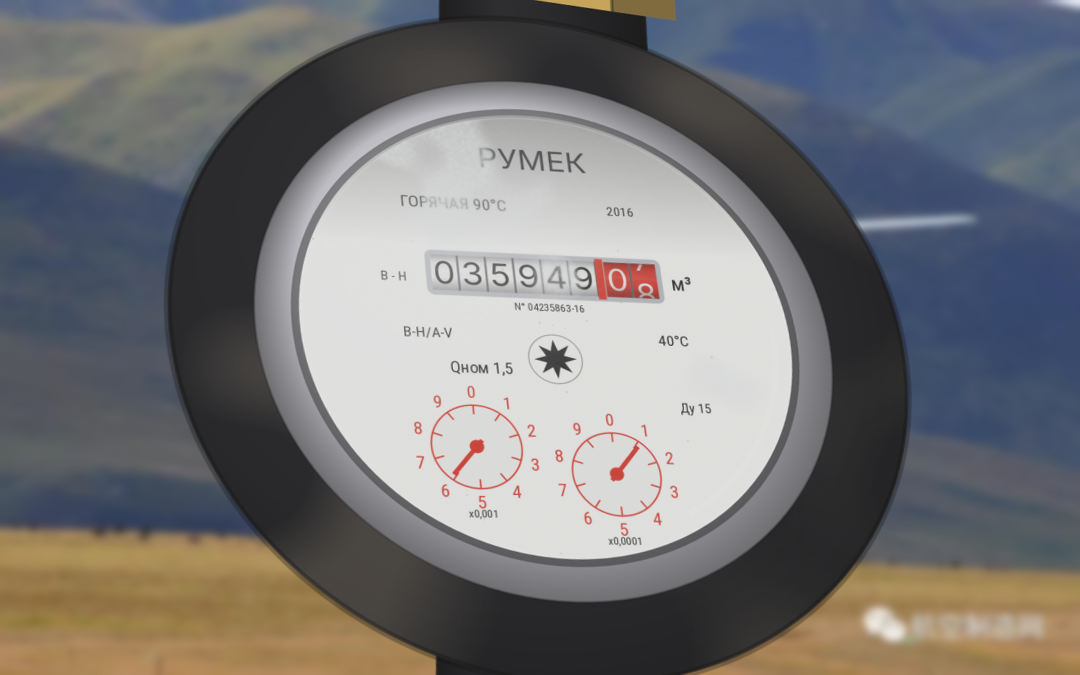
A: m³ 35949.0761
